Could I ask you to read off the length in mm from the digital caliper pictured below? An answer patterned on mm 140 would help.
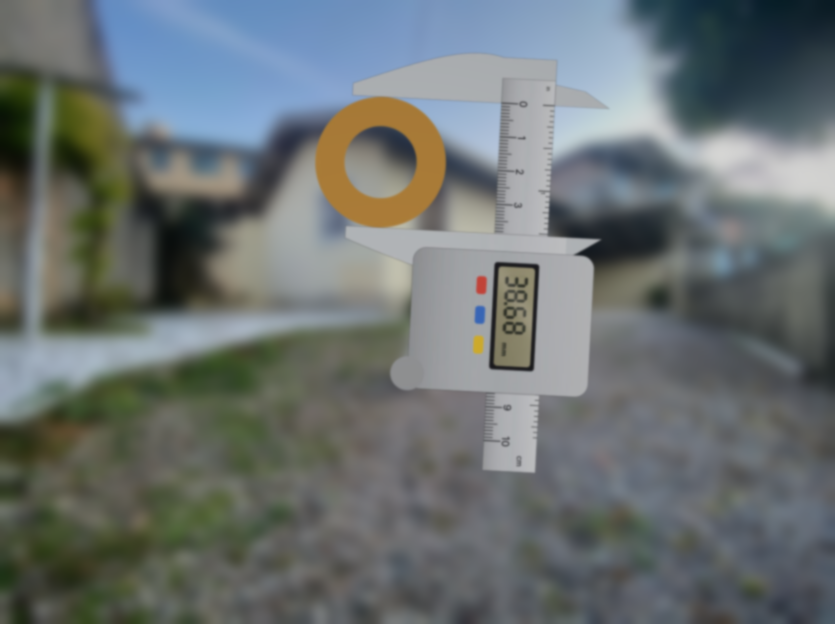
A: mm 38.68
